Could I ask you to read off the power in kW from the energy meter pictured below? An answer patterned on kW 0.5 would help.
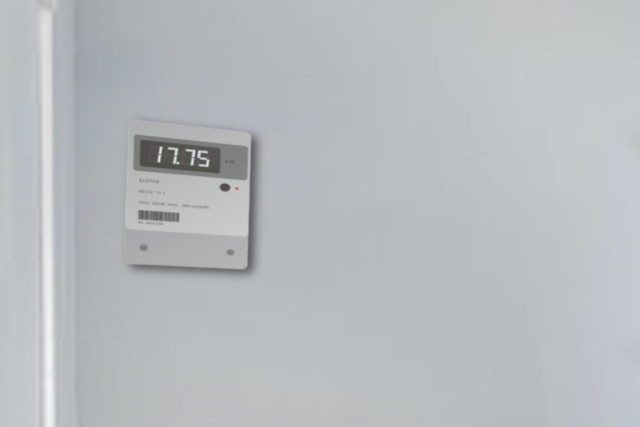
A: kW 17.75
